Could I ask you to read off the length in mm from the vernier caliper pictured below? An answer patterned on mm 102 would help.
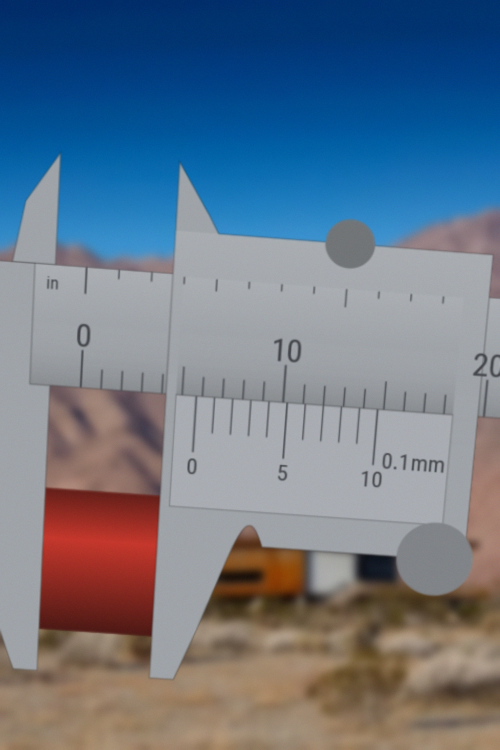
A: mm 5.7
